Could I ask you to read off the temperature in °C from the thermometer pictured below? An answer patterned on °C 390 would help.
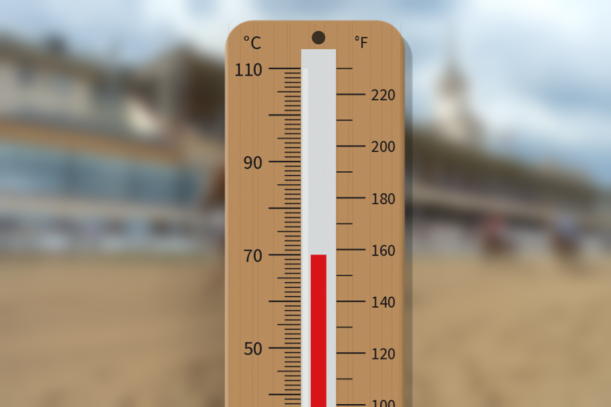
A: °C 70
